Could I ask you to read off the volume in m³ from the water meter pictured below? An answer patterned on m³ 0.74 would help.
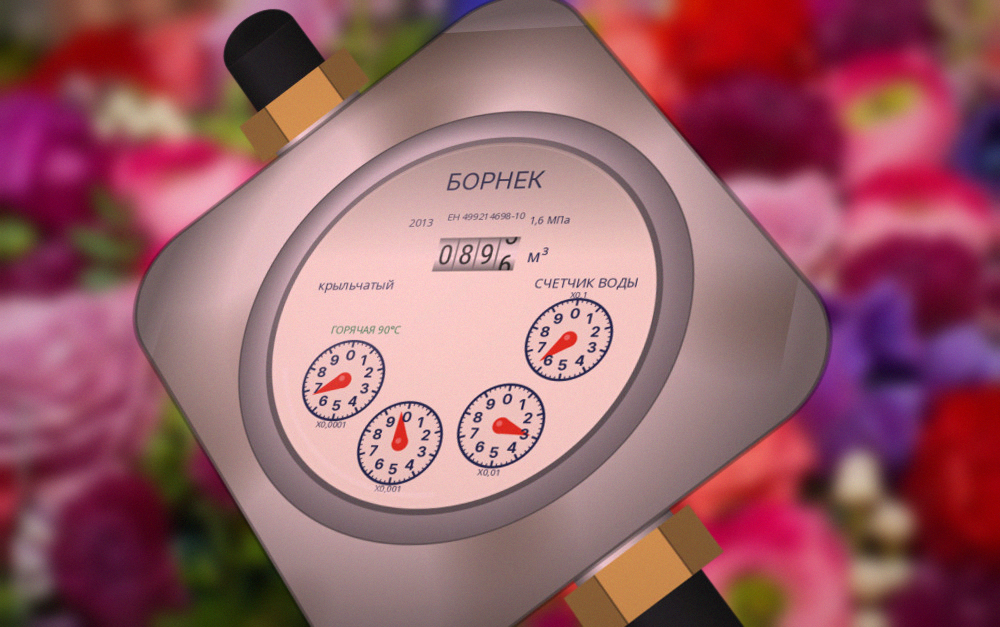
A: m³ 895.6296
